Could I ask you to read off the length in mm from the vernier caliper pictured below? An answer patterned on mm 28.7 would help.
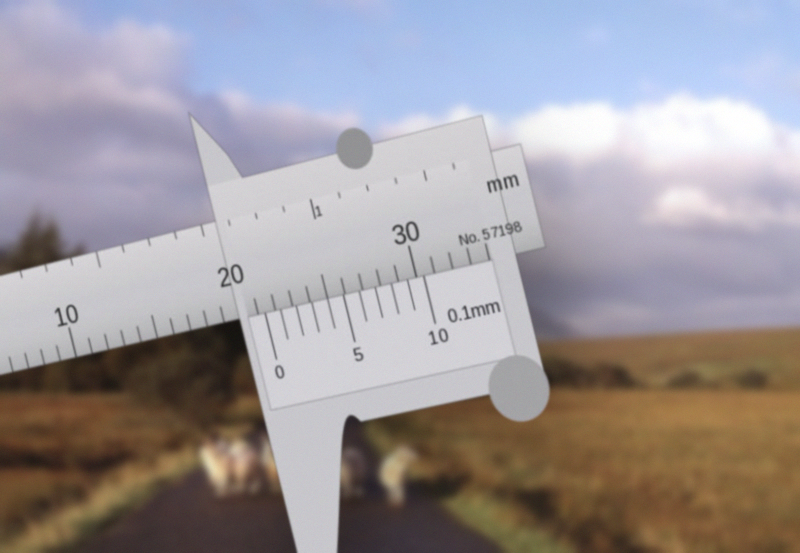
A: mm 21.4
